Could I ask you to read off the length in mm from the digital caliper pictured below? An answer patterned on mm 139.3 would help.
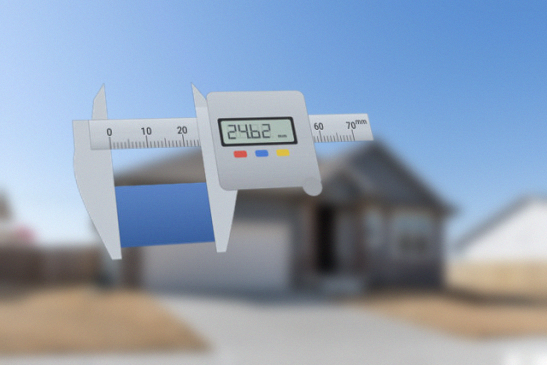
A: mm 24.62
